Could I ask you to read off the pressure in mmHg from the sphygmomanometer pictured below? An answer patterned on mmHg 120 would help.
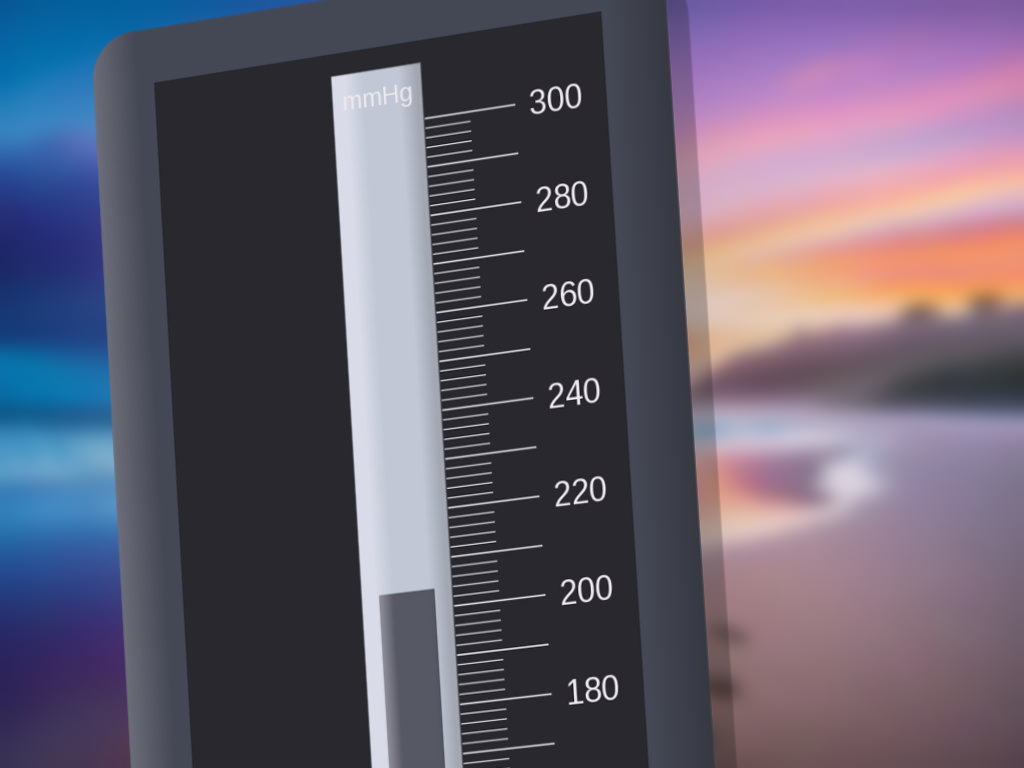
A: mmHg 204
